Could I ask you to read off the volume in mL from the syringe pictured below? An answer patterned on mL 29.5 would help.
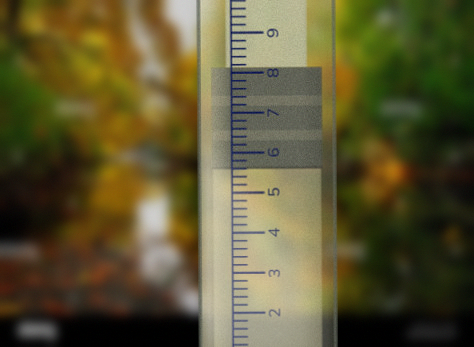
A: mL 5.6
